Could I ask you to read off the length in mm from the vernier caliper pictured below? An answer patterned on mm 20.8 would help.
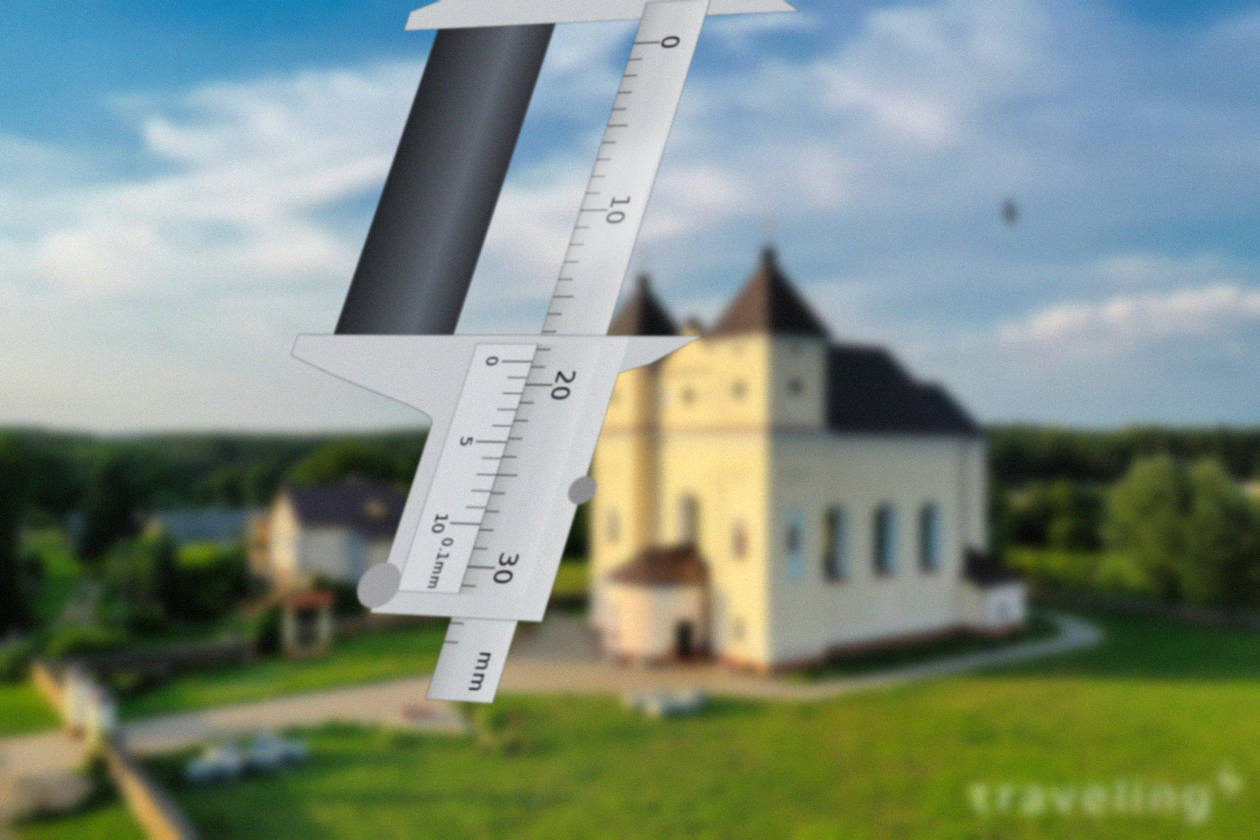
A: mm 18.7
